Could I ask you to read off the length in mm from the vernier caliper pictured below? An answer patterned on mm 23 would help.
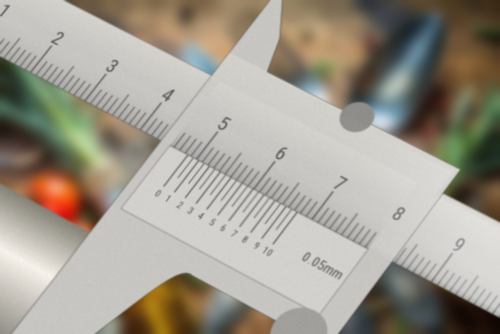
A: mm 48.5
